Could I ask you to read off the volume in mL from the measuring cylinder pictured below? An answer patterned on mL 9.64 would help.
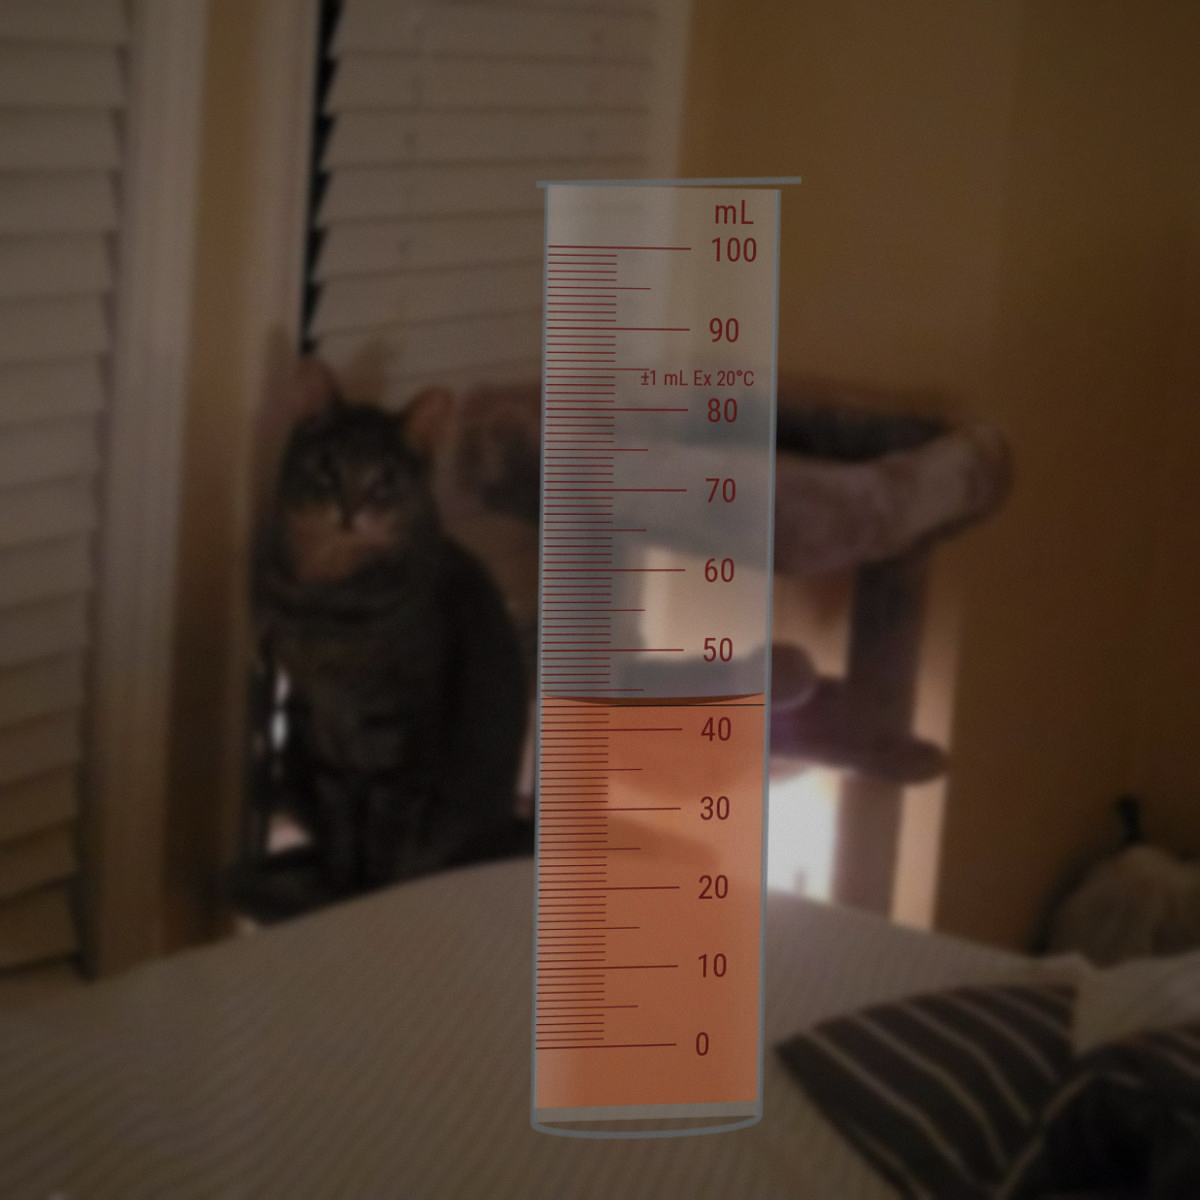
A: mL 43
